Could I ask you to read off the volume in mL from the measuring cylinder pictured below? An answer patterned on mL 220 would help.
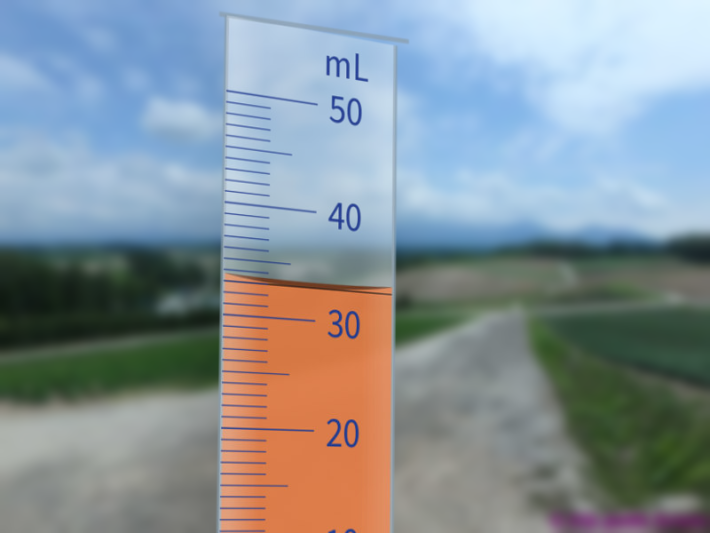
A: mL 33
